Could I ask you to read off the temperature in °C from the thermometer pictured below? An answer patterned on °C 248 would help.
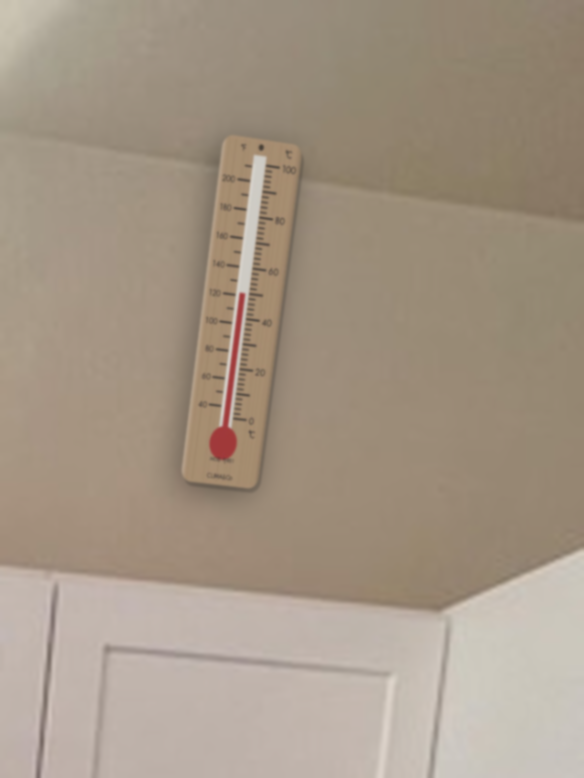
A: °C 50
